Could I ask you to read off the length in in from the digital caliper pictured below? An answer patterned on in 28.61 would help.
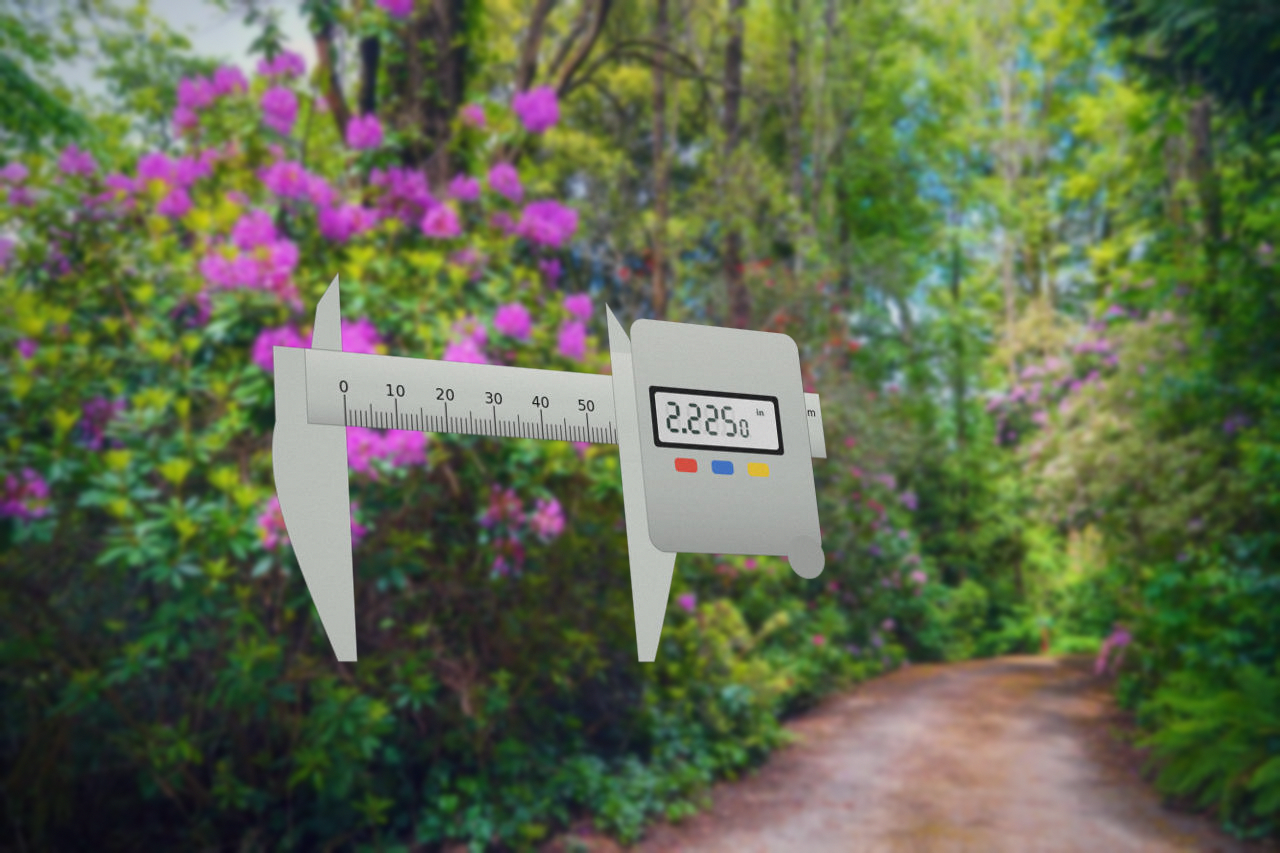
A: in 2.2250
